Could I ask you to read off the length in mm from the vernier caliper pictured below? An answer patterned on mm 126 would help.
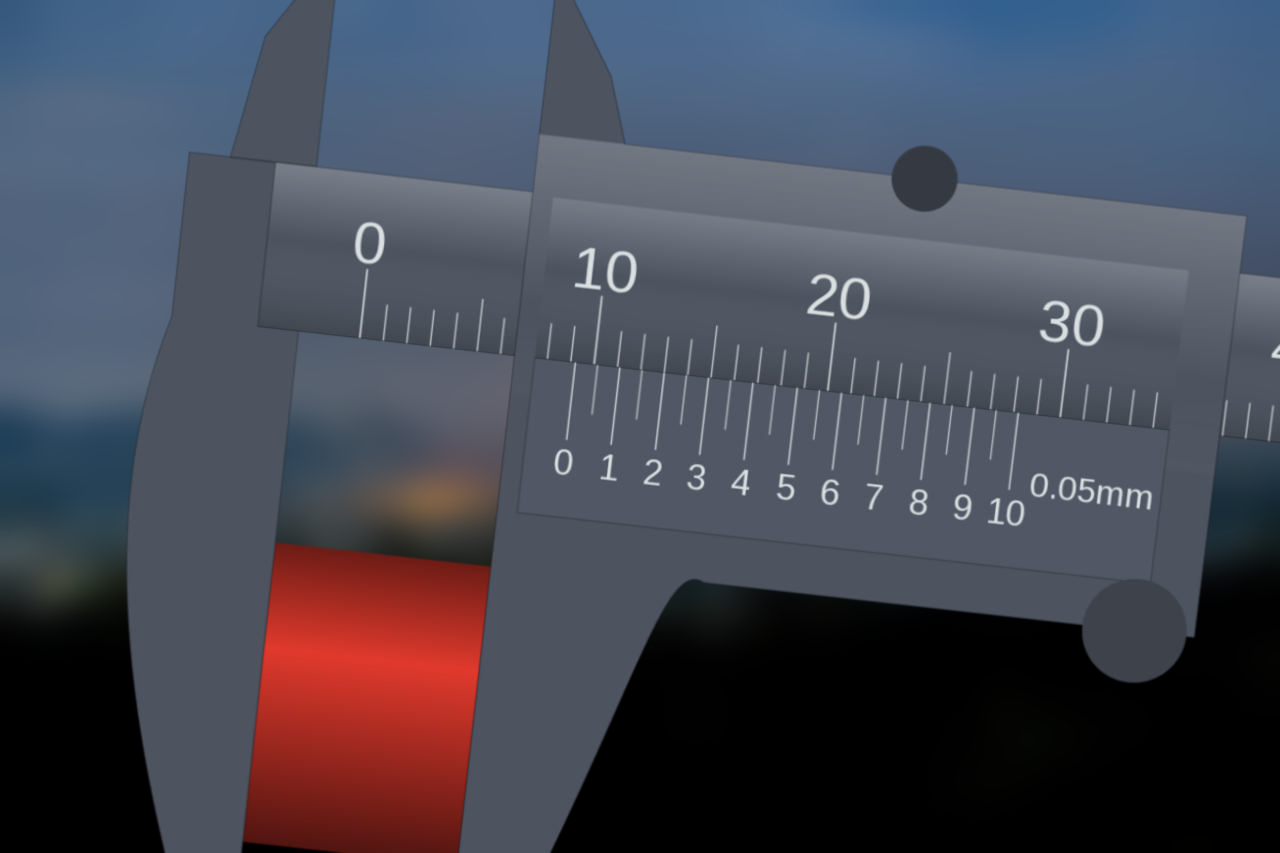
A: mm 9.2
